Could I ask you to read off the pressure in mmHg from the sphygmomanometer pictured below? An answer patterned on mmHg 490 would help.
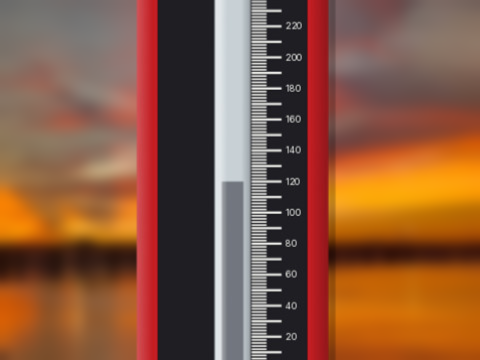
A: mmHg 120
